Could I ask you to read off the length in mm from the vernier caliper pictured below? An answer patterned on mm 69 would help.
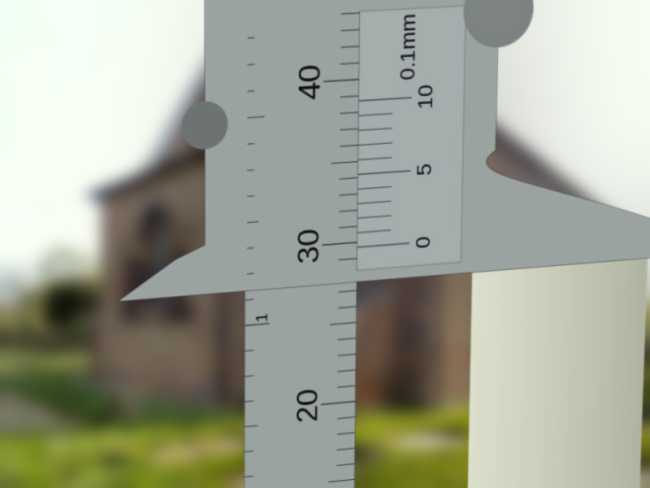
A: mm 29.7
